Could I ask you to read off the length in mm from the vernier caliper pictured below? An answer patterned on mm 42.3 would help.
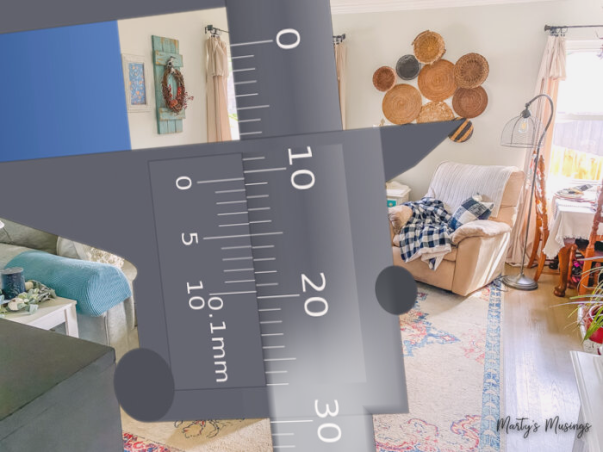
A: mm 10.5
